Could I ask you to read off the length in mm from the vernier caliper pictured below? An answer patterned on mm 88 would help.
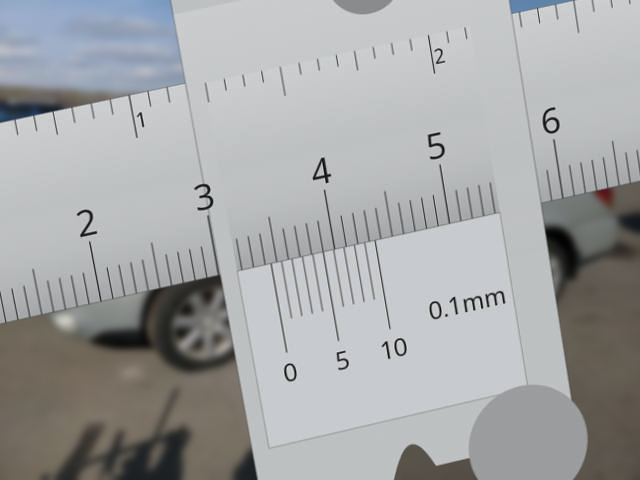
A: mm 34.5
